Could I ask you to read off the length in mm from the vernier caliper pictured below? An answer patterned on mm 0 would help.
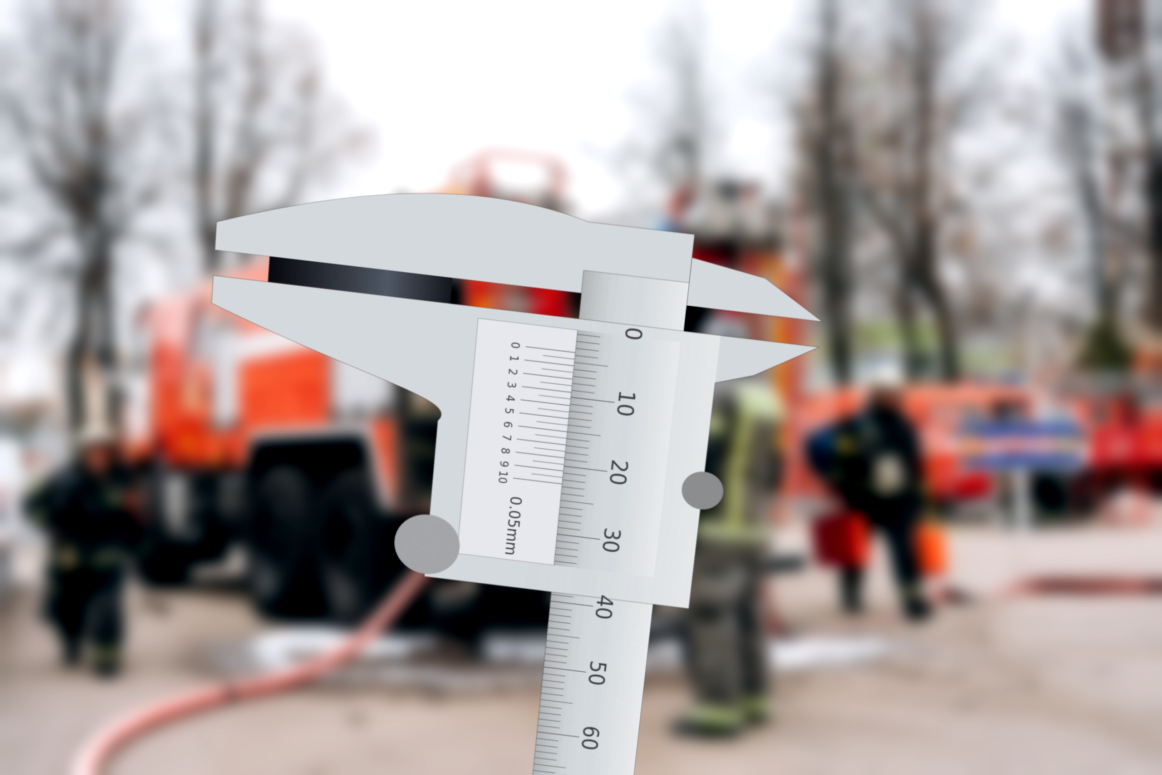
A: mm 3.6
